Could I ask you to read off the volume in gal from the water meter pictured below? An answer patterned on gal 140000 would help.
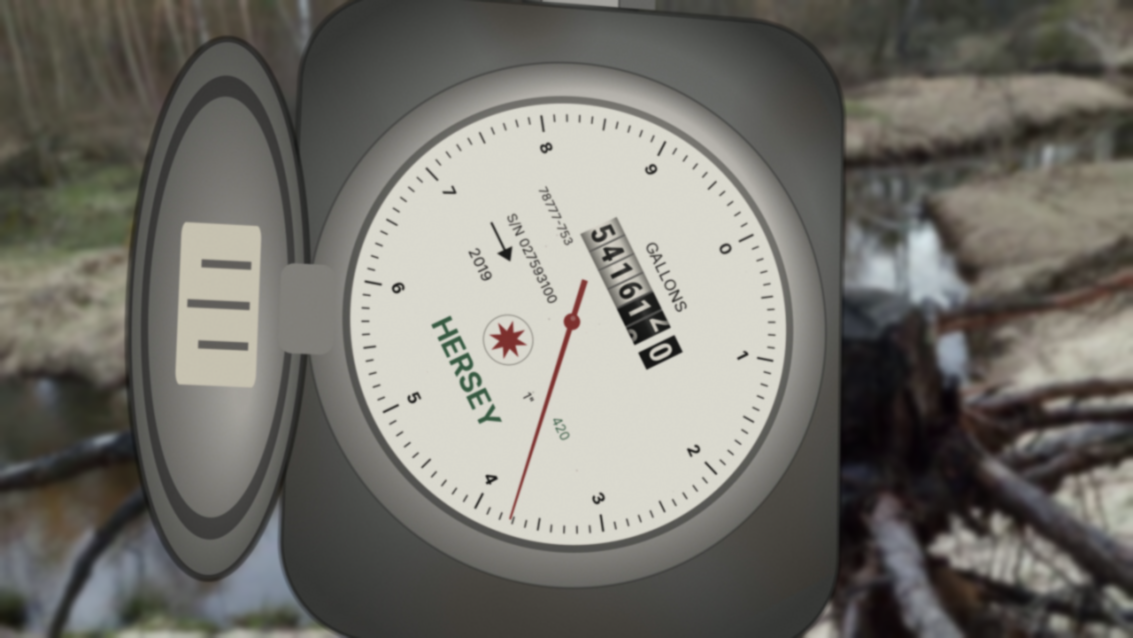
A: gal 5416123.7
